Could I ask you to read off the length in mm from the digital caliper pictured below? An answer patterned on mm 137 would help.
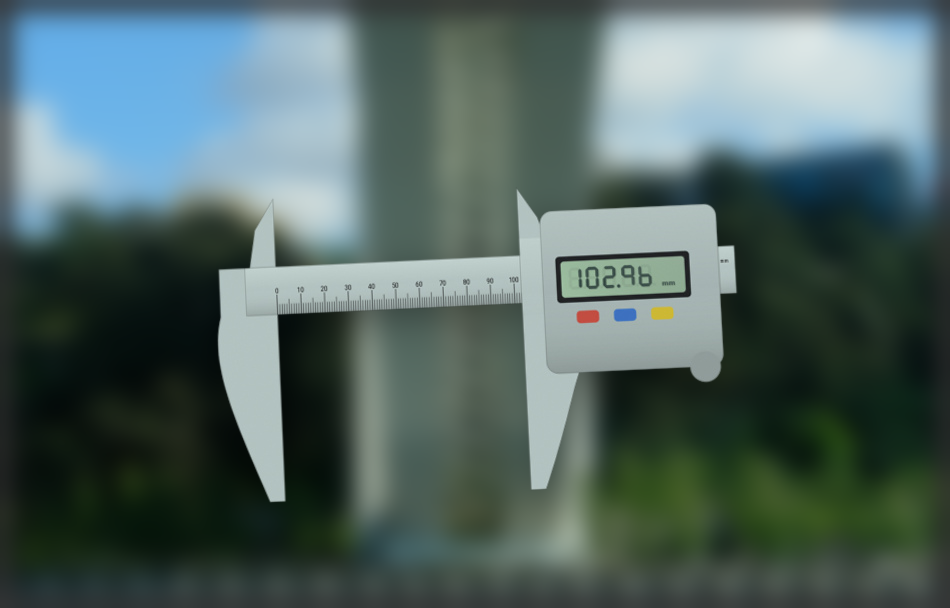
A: mm 102.96
